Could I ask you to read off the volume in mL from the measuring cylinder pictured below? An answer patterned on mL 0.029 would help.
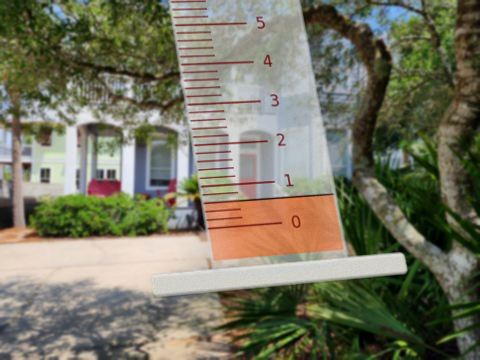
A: mL 0.6
